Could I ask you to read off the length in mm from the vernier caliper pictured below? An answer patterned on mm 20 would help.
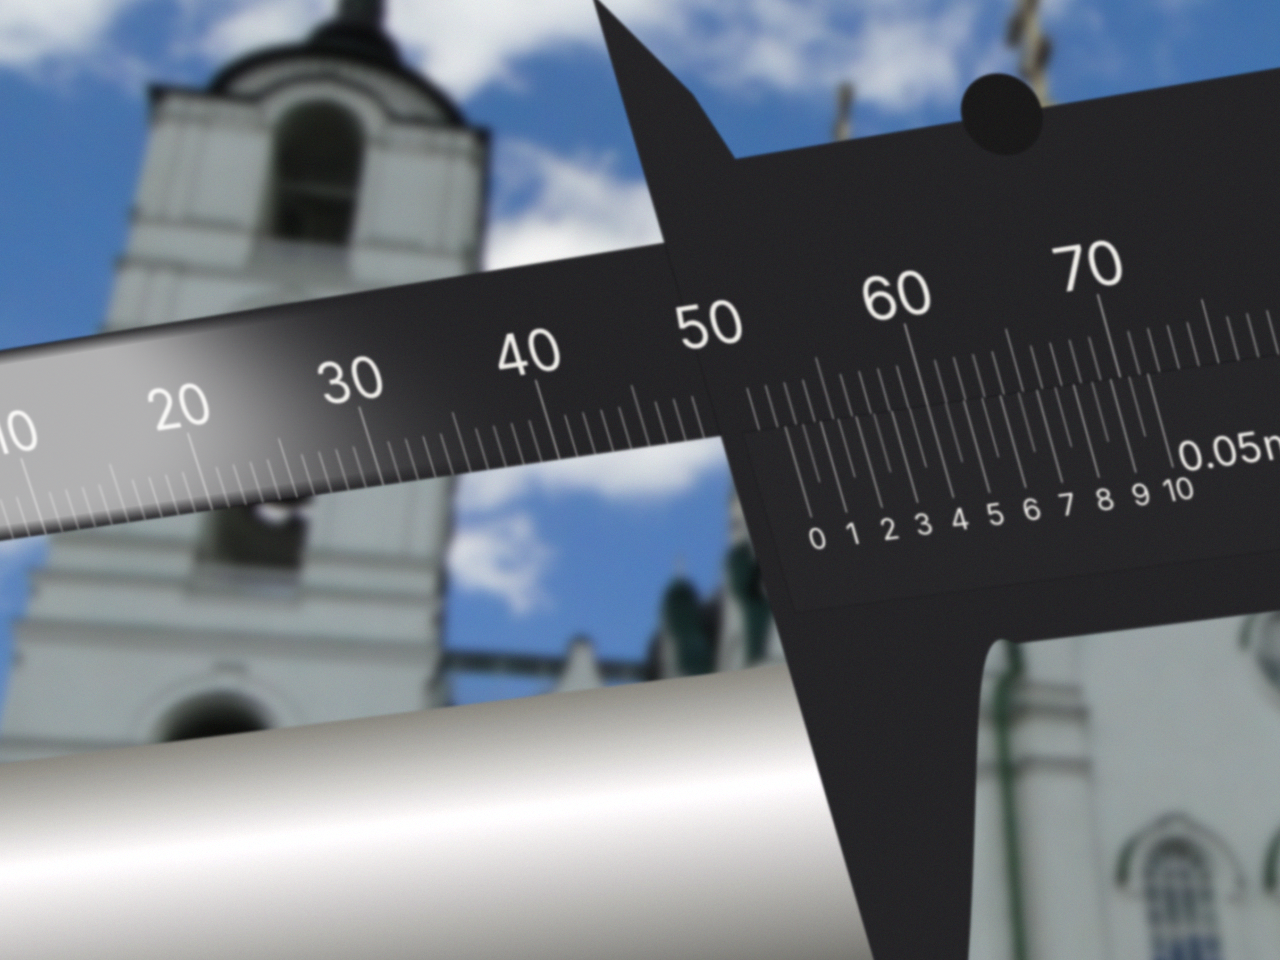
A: mm 52.4
